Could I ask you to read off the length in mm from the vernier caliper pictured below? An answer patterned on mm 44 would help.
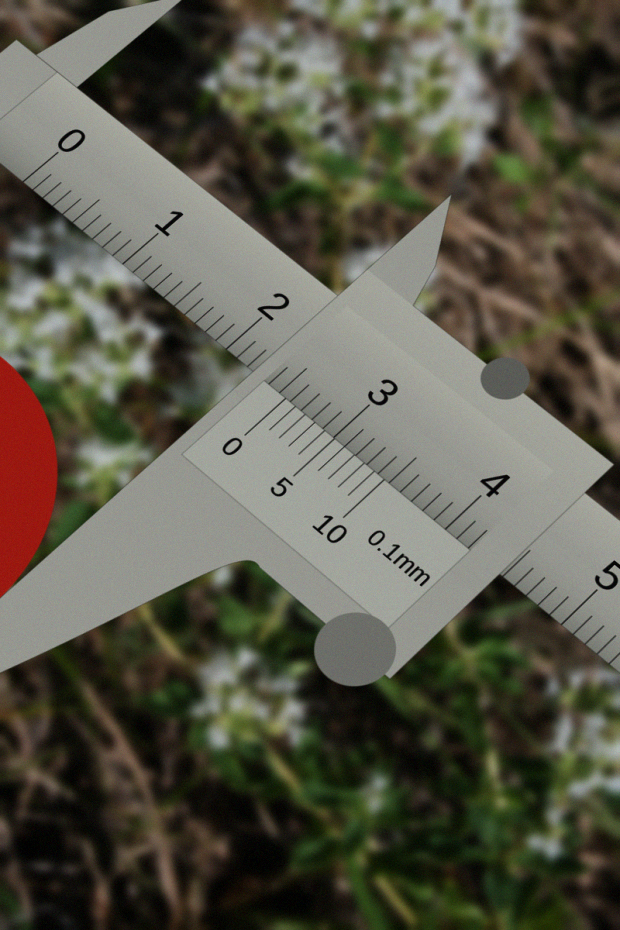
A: mm 25.6
